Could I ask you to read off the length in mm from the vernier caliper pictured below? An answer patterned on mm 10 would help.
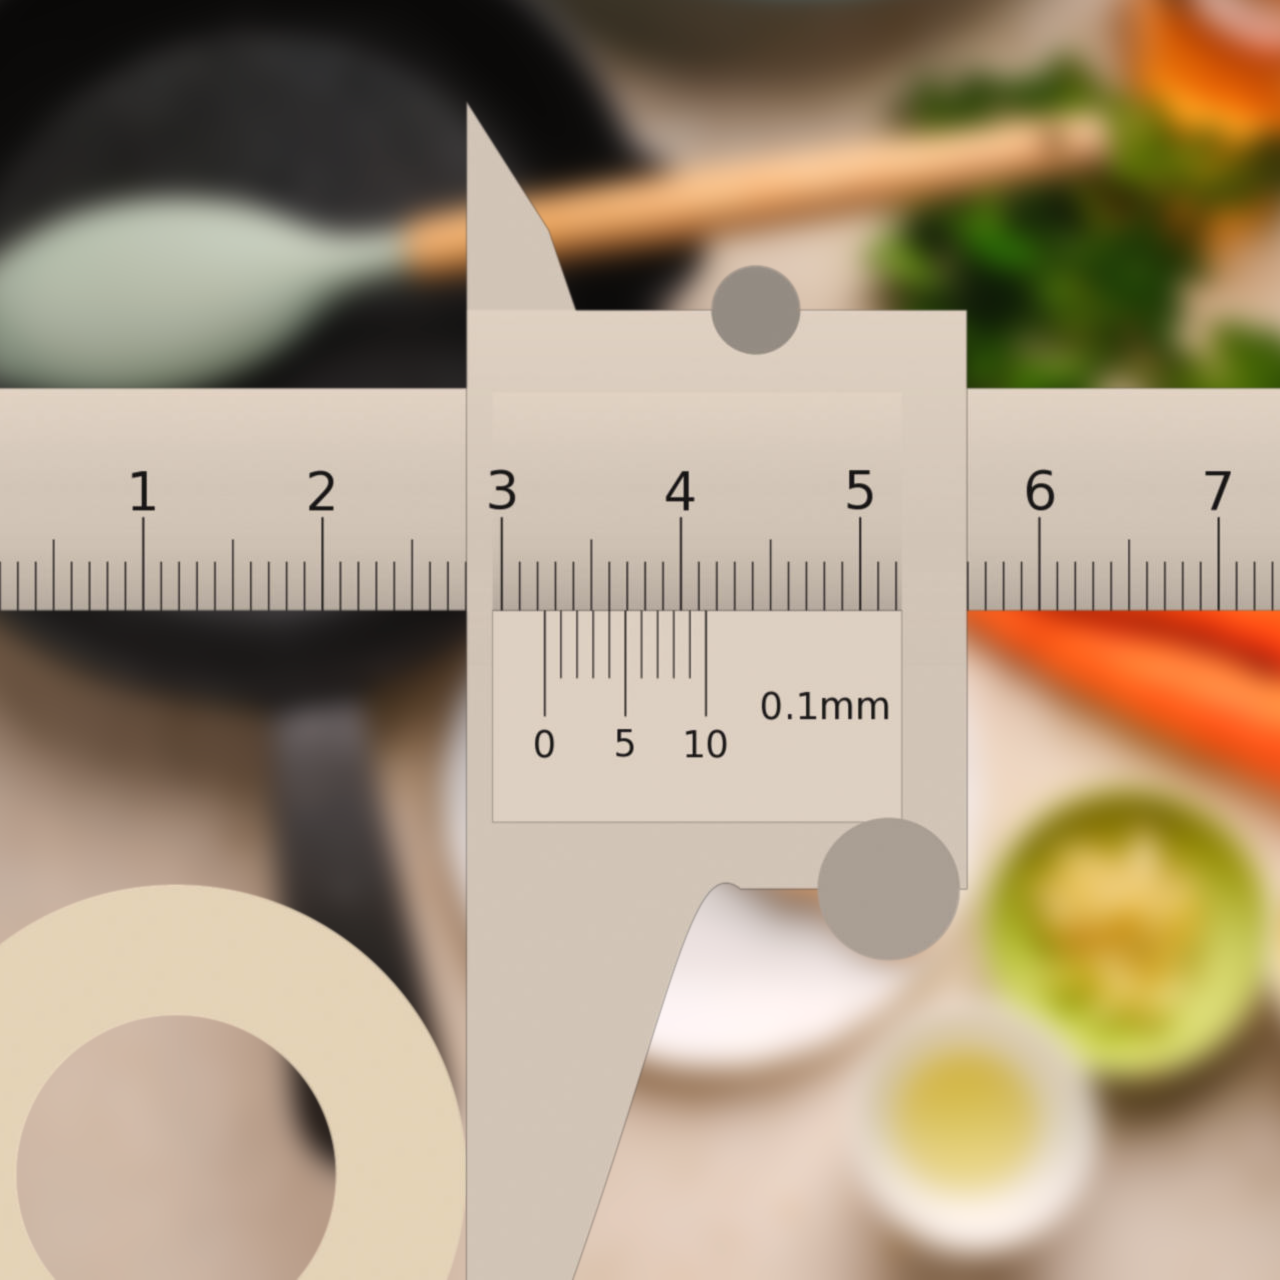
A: mm 32.4
